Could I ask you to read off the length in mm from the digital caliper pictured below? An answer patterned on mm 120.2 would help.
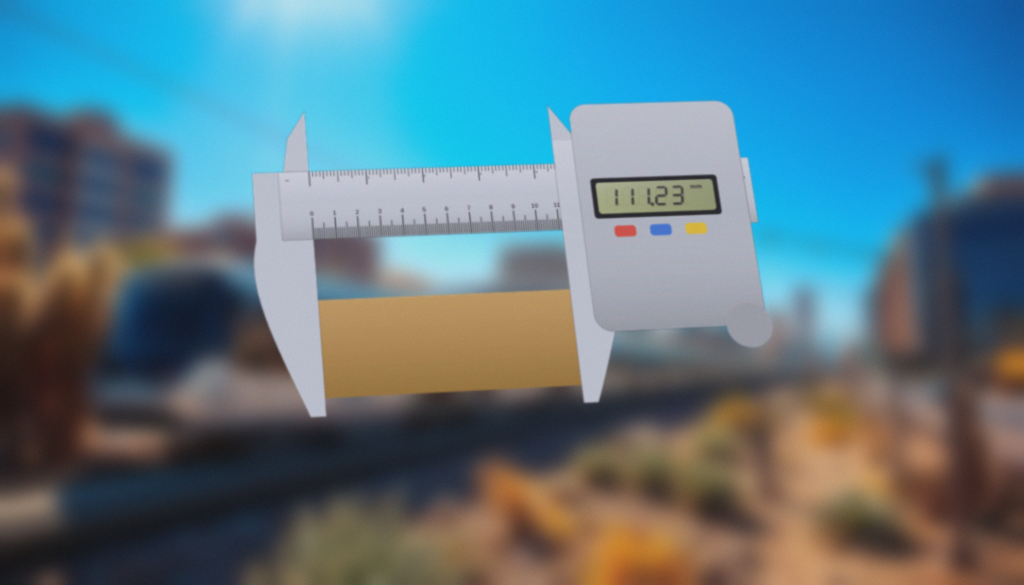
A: mm 111.23
